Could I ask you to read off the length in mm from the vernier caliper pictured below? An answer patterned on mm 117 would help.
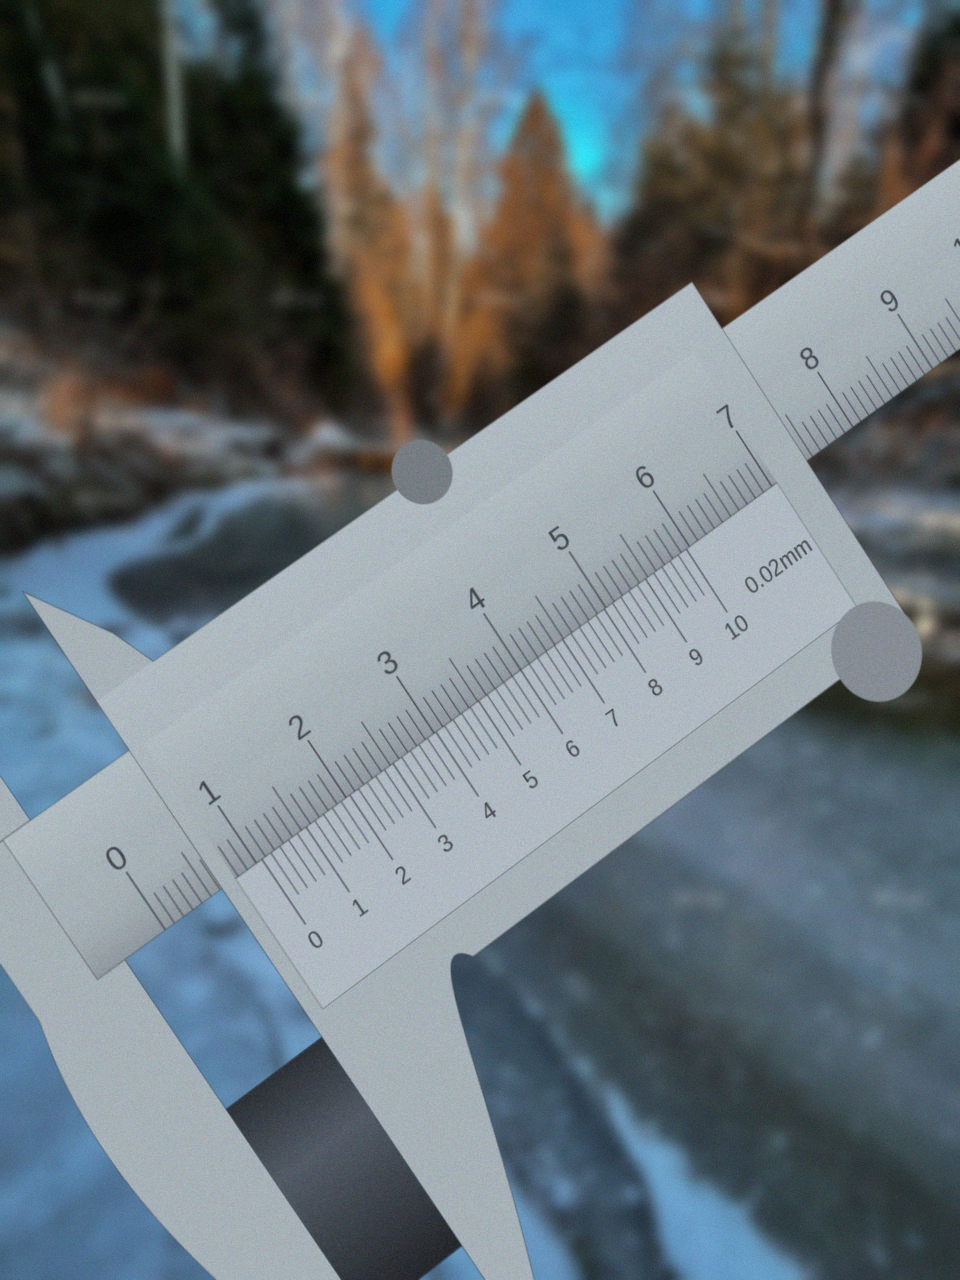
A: mm 10.6
